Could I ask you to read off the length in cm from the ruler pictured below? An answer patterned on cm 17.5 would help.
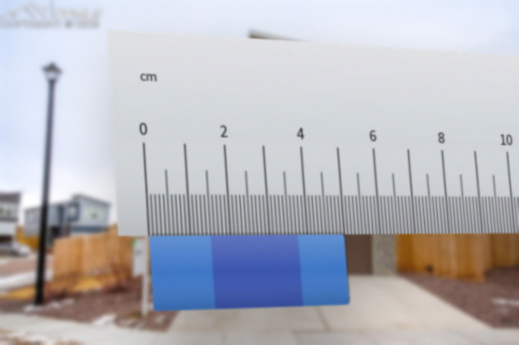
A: cm 5
